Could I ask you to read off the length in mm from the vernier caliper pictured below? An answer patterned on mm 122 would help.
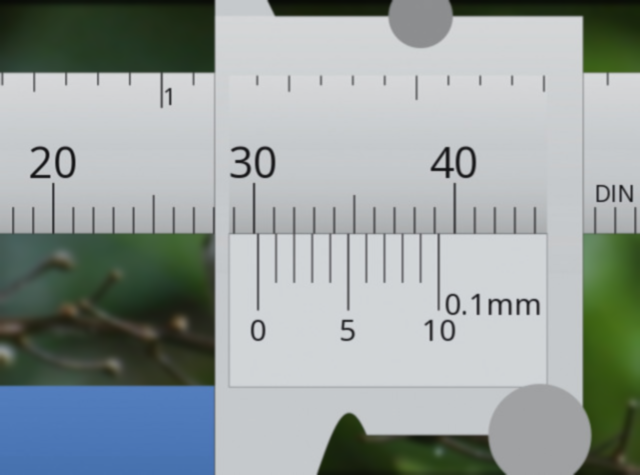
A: mm 30.2
